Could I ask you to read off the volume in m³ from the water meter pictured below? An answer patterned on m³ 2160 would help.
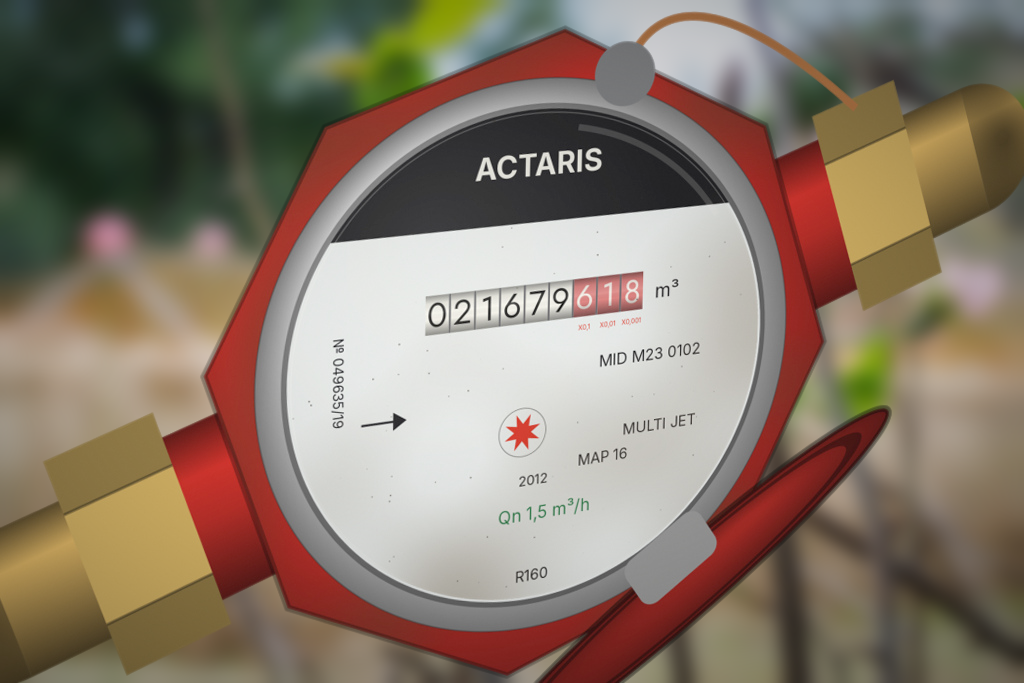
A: m³ 21679.618
